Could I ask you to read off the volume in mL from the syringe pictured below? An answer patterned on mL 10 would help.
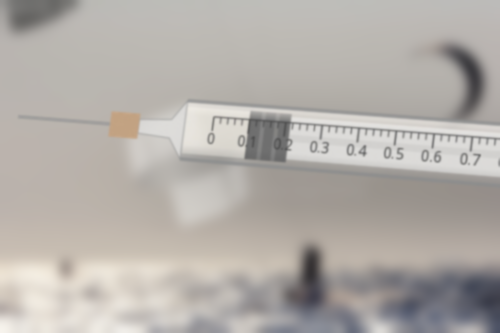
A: mL 0.1
